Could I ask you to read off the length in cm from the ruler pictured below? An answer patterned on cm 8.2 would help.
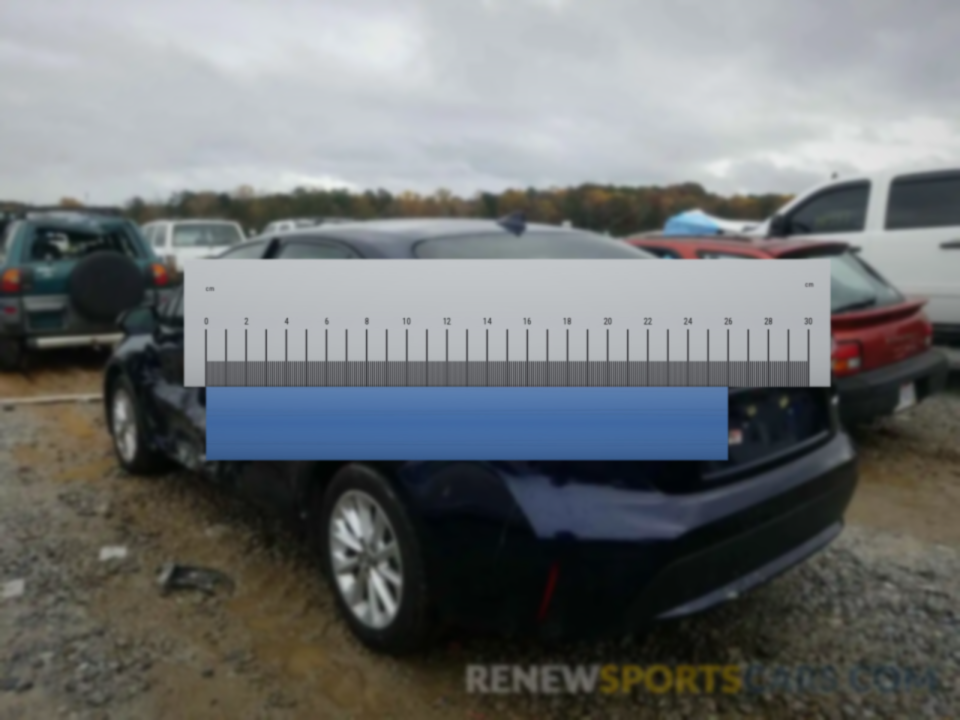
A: cm 26
